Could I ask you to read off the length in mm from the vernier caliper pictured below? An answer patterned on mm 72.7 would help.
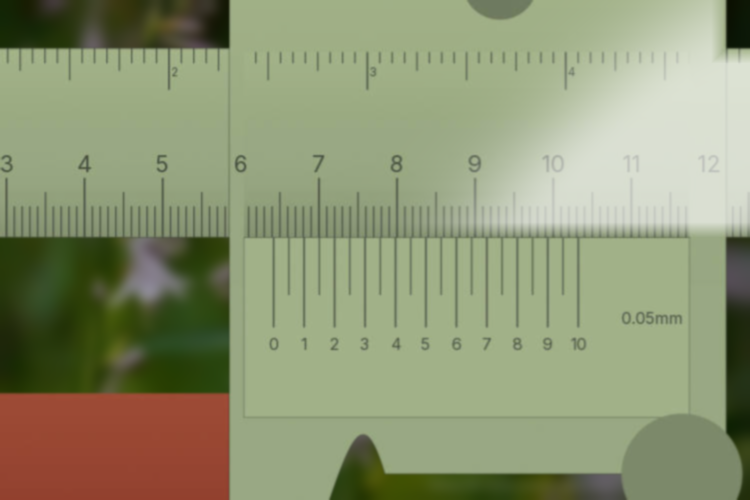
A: mm 64.2
